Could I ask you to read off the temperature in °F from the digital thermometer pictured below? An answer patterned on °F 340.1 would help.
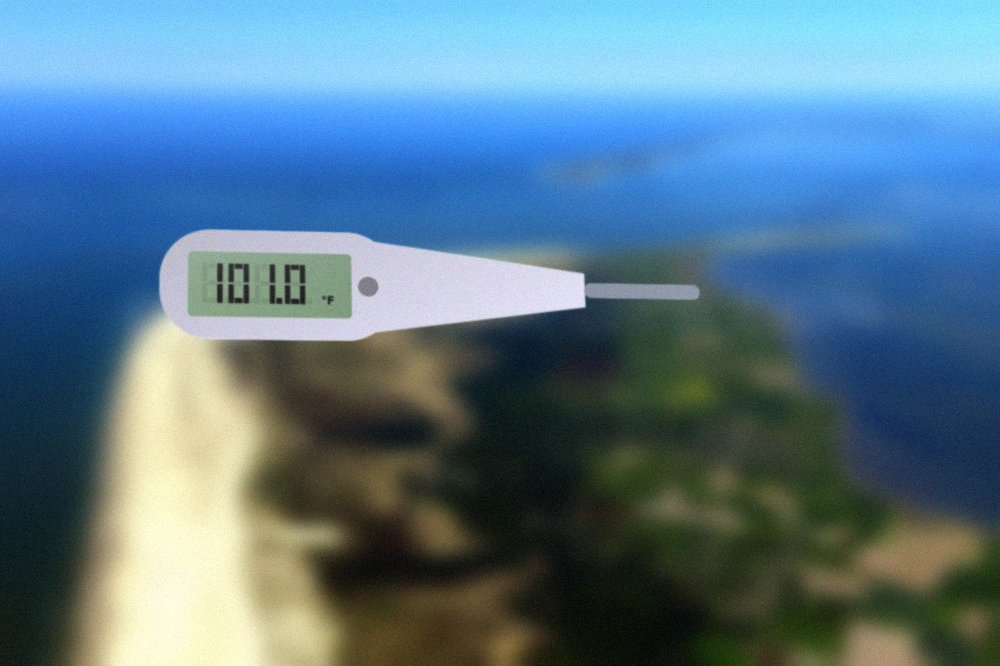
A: °F 101.0
